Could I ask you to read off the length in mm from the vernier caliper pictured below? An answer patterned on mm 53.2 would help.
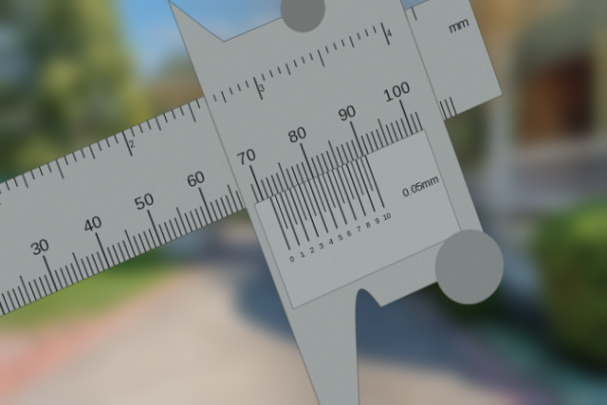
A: mm 71.4
